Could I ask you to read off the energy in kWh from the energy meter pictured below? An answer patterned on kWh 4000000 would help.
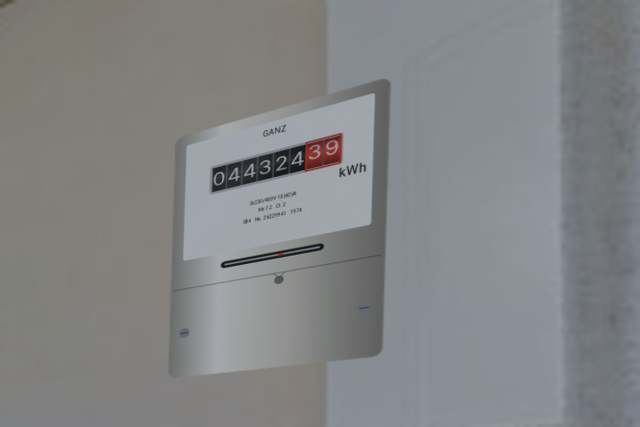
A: kWh 44324.39
